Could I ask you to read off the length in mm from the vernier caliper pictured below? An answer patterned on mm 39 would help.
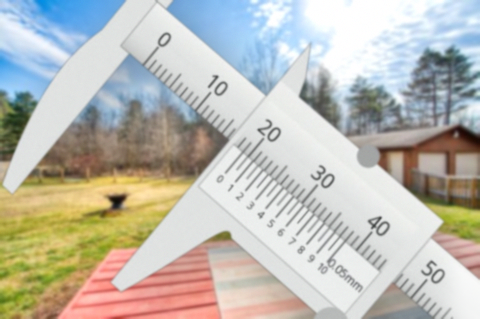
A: mm 19.0
